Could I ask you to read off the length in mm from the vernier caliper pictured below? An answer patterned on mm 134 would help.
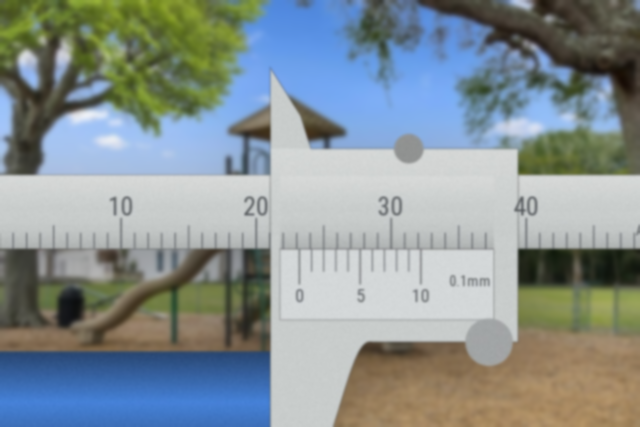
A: mm 23.2
